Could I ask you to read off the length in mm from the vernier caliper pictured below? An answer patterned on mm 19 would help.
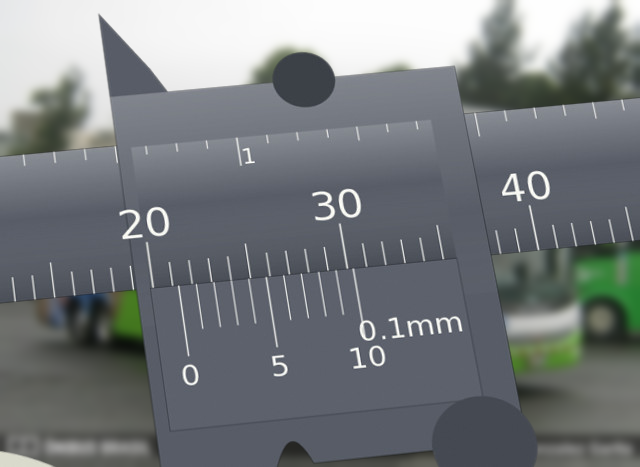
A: mm 21.3
